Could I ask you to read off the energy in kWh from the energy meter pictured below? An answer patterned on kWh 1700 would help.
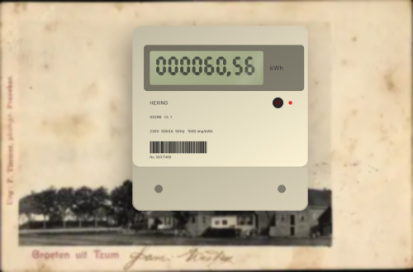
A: kWh 60.56
